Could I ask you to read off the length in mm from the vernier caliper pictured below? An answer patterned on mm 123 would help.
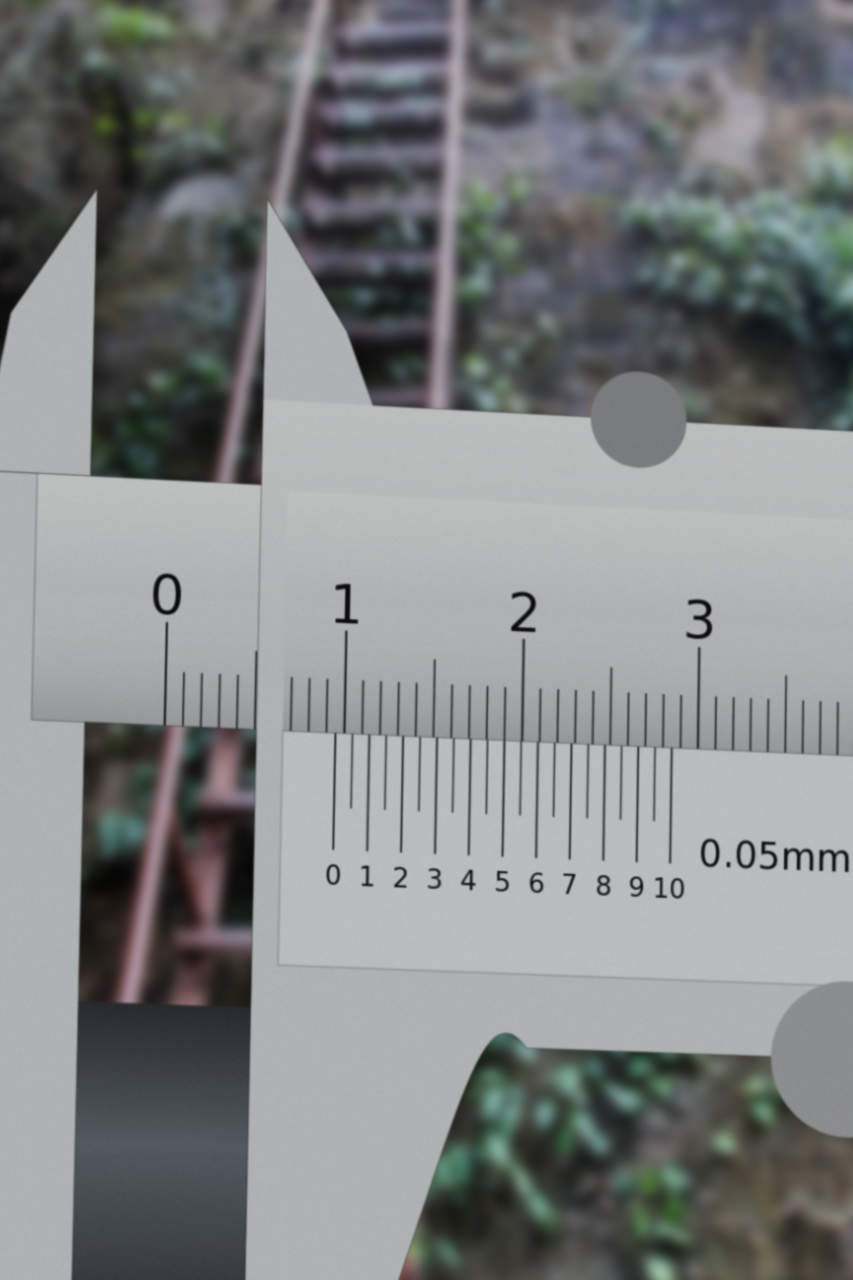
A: mm 9.5
